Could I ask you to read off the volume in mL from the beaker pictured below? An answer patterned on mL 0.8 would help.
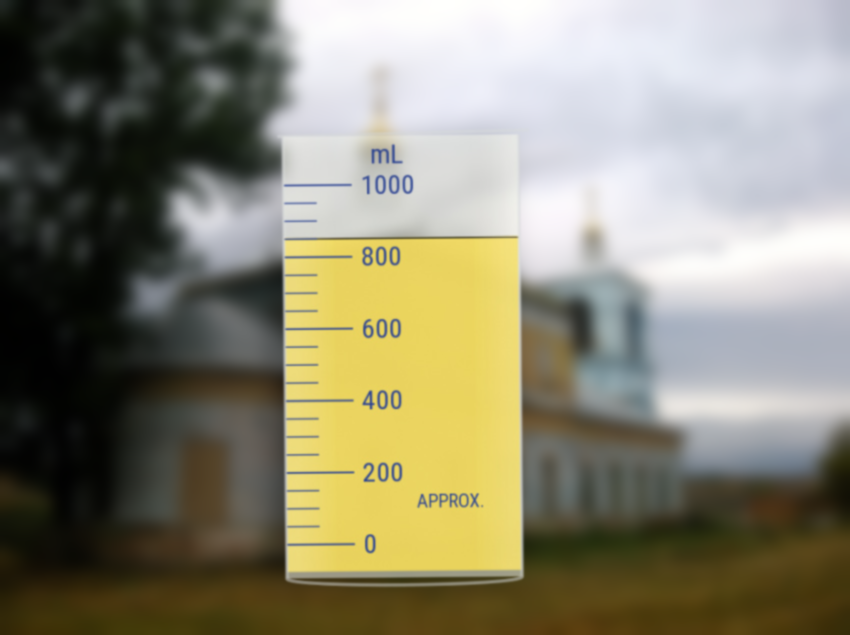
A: mL 850
